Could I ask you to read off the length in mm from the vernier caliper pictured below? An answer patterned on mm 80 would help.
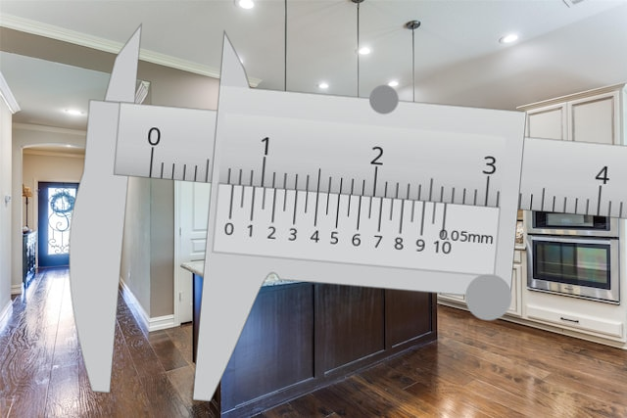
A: mm 7.4
